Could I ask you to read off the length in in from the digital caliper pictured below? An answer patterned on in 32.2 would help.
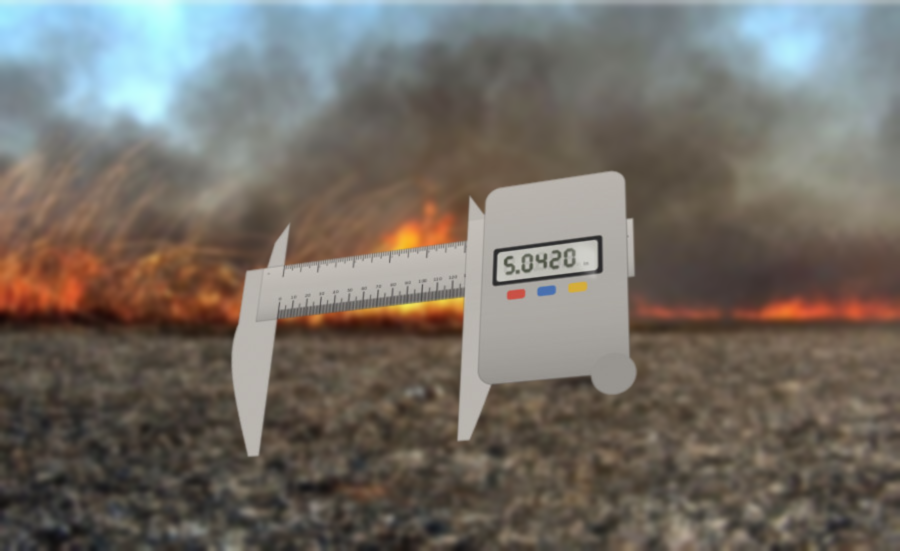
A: in 5.0420
